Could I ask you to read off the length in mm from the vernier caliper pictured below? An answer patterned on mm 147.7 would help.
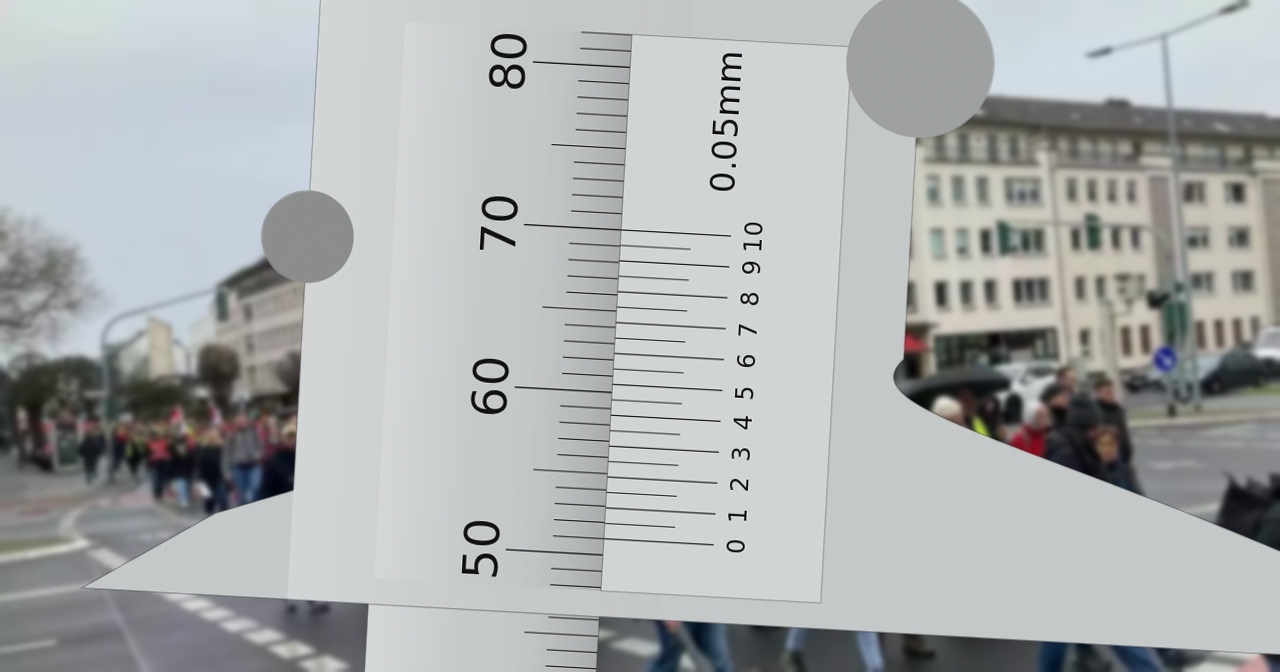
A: mm 51.0
